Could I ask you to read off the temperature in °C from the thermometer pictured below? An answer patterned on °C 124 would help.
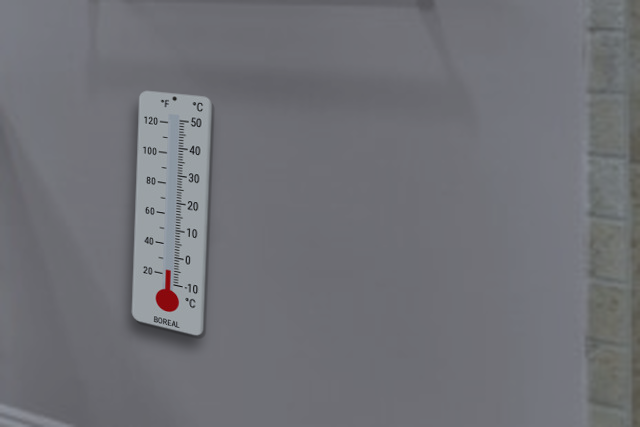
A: °C -5
